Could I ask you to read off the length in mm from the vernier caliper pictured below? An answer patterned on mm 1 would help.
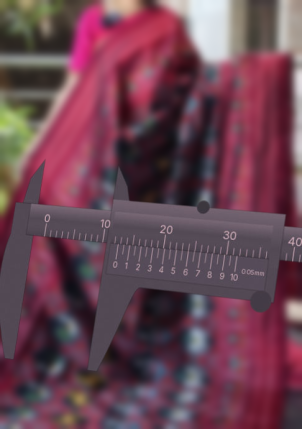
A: mm 12.6
